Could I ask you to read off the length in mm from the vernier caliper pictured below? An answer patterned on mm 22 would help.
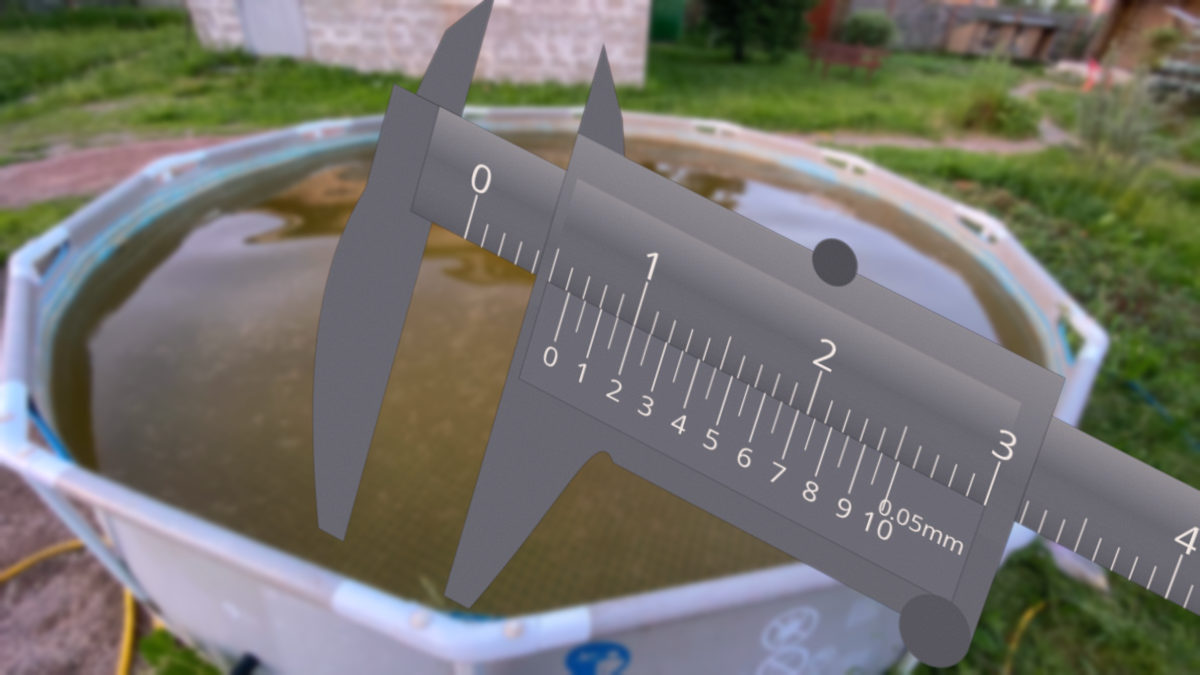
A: mm 6.2
